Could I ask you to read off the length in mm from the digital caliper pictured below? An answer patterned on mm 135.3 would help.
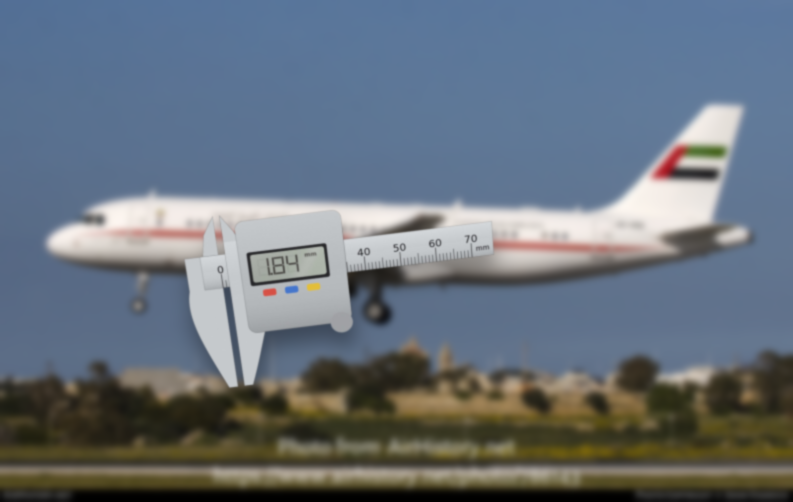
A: mm 1.84
